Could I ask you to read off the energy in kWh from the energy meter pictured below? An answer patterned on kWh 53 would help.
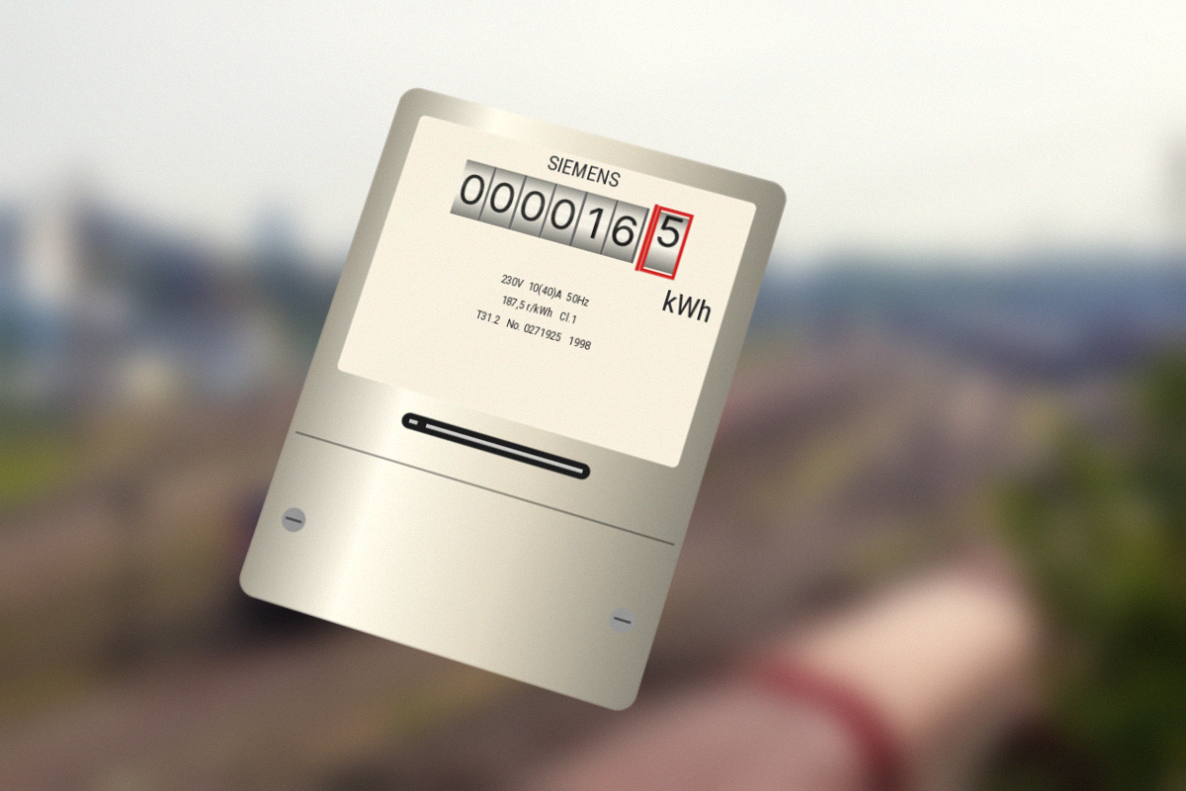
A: kWh 16.5
